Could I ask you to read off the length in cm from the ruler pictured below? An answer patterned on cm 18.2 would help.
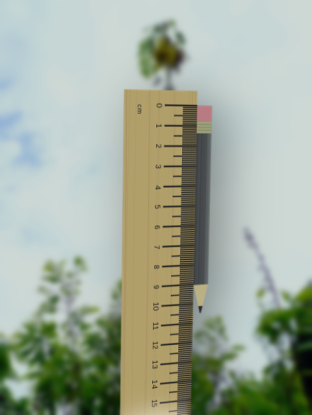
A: cm 10.5
